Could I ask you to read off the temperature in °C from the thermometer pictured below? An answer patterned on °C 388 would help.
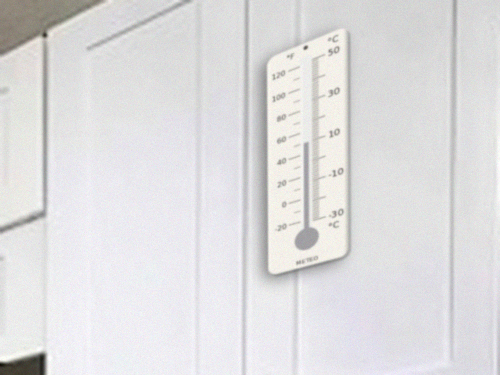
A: °C 10
